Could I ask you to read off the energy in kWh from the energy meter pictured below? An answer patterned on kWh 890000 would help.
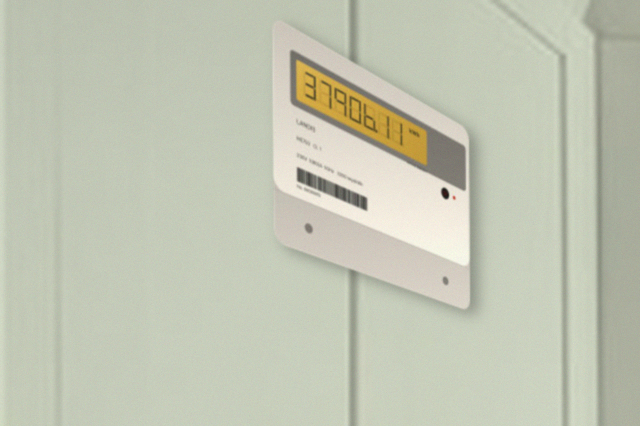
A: kWh 37906.11
